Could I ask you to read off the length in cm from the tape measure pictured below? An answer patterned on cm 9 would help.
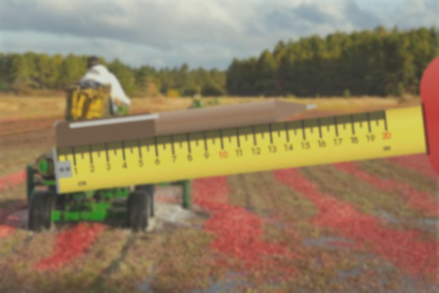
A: cm 16
